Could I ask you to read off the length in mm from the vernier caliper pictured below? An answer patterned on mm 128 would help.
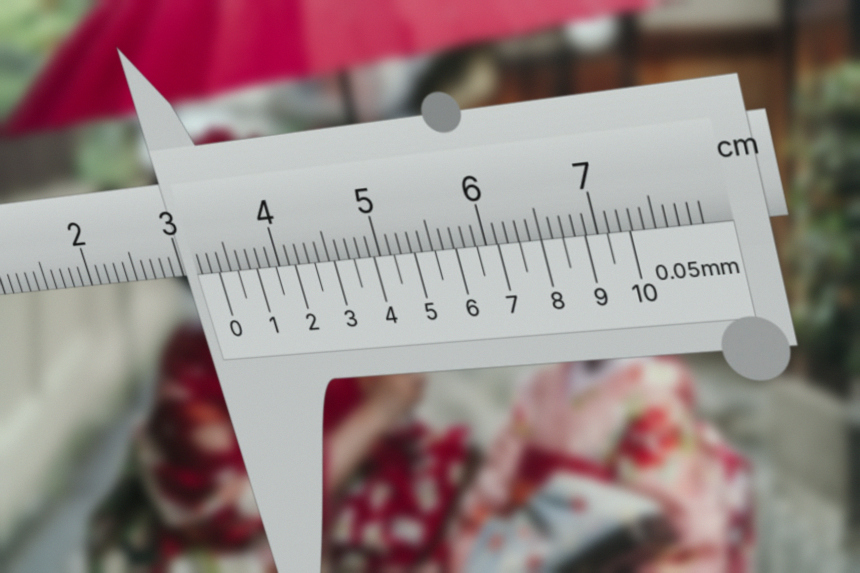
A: mm 33.8
